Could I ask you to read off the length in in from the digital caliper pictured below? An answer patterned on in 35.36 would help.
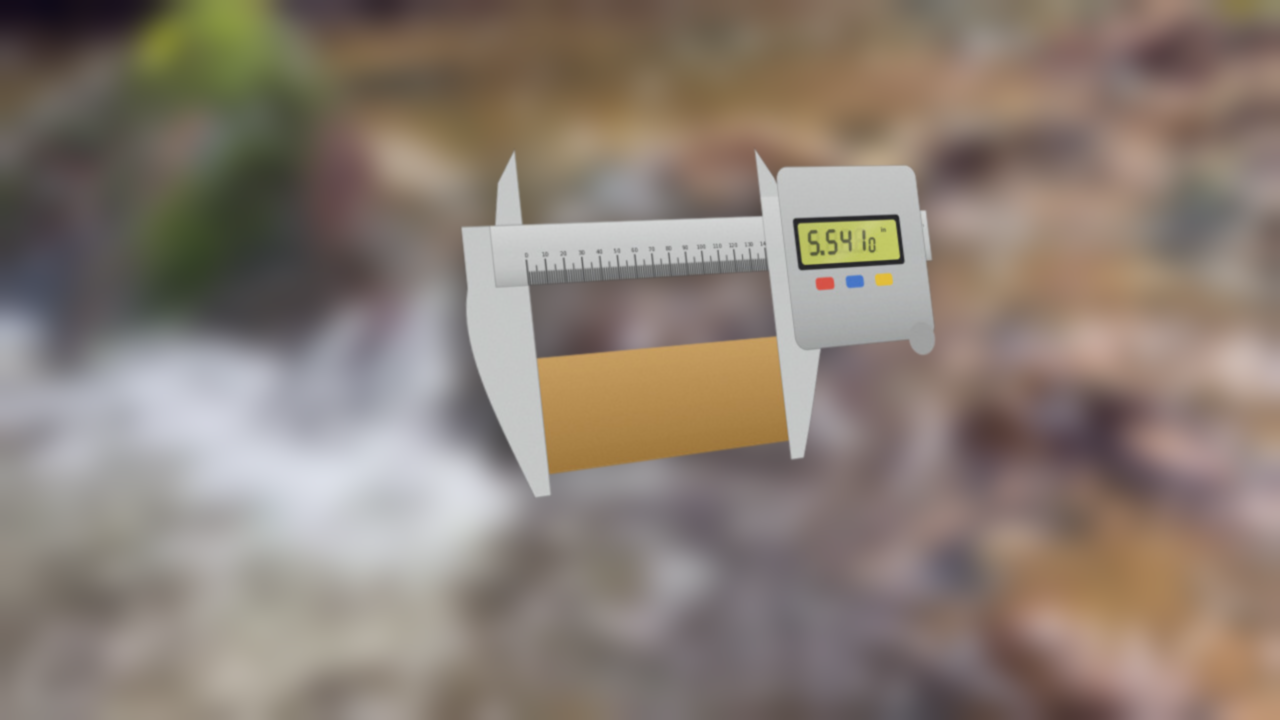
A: in 5.5410
